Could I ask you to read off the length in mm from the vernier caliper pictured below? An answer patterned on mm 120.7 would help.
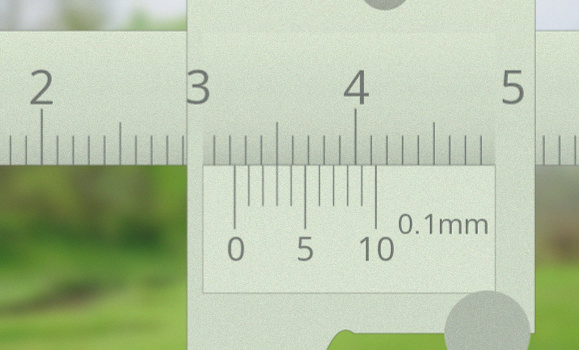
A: mm 32.3
